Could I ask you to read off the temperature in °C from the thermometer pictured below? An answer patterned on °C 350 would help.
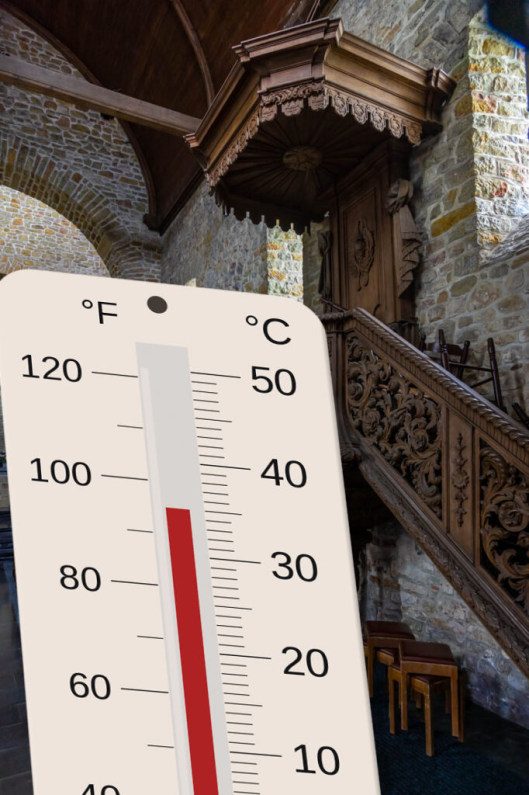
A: °C 35
